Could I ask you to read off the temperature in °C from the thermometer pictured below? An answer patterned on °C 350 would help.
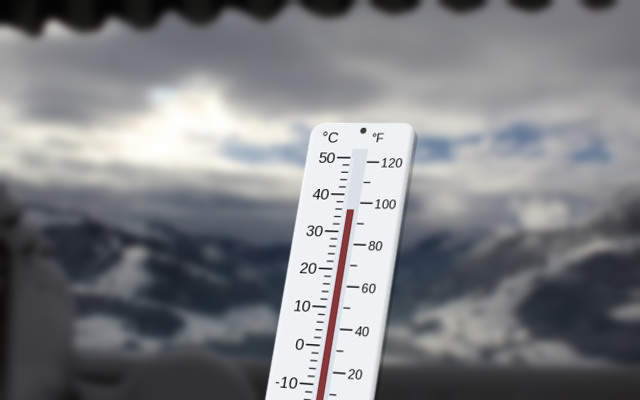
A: °C 36
